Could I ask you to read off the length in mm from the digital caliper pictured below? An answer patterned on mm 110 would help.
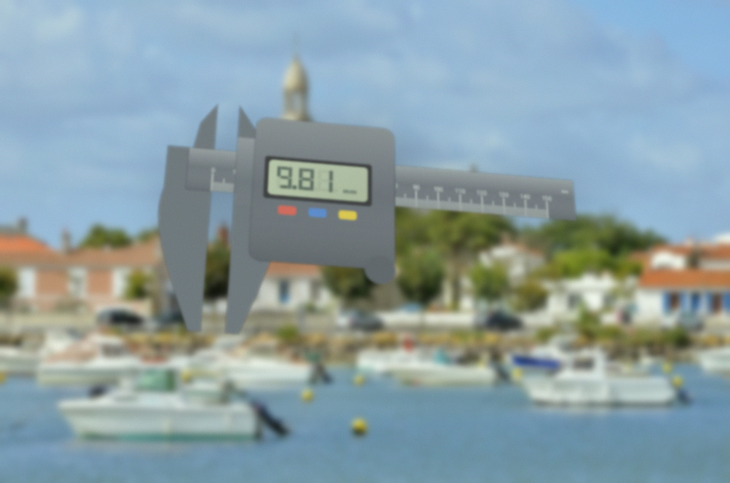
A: mm 9.81
